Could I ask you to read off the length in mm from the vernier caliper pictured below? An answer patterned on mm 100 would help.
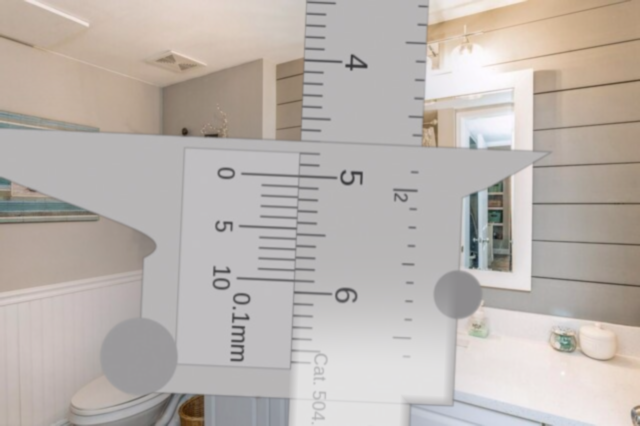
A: mm 50.0
